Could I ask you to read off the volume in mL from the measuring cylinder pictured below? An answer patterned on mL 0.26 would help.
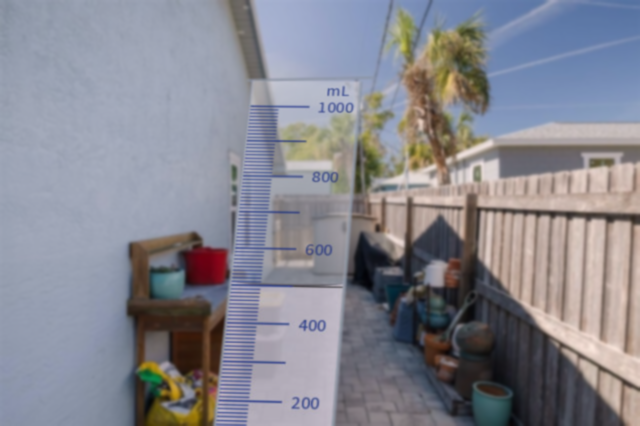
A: mL 500
